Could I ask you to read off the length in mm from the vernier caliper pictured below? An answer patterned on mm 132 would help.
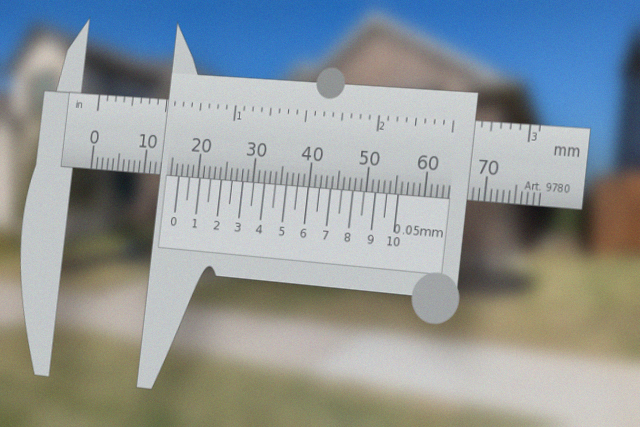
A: mm 16.5
